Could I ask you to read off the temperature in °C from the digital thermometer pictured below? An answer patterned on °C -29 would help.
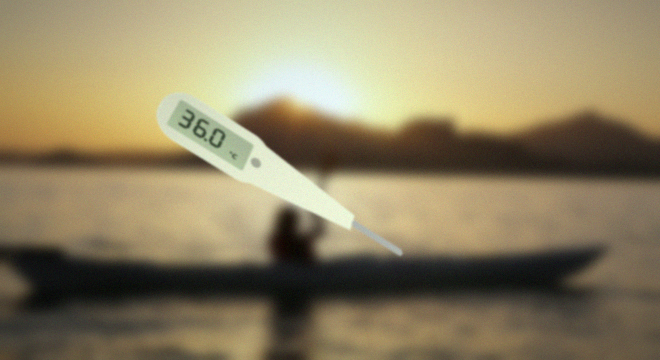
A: °C 36.0
